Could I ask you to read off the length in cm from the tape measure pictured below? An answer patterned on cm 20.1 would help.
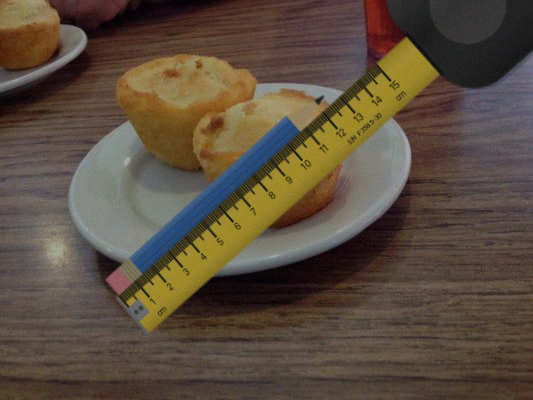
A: cm 12.5
